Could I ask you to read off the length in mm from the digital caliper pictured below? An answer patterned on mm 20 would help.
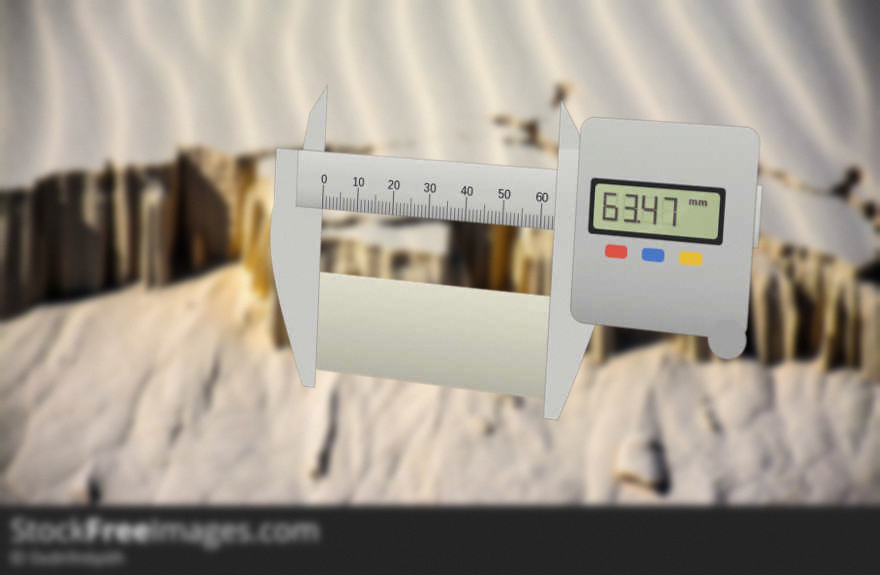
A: mm 63.47
